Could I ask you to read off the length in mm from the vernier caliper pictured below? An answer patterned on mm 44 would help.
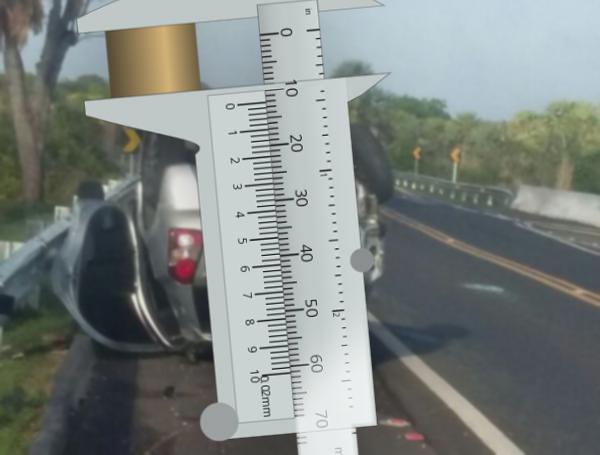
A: mm 12.2
